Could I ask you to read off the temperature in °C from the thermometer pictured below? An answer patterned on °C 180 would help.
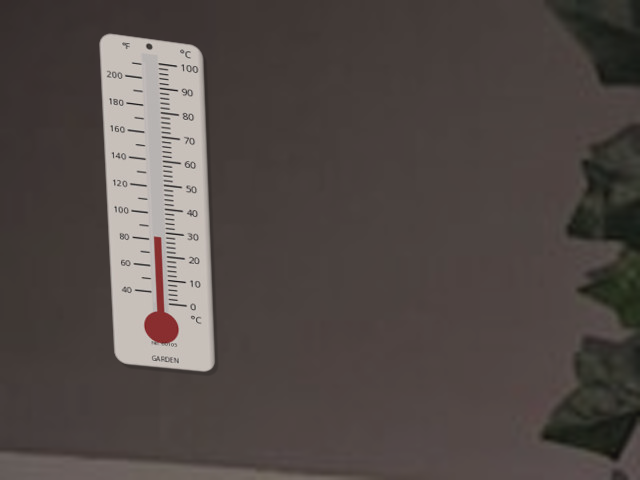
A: °C 28
